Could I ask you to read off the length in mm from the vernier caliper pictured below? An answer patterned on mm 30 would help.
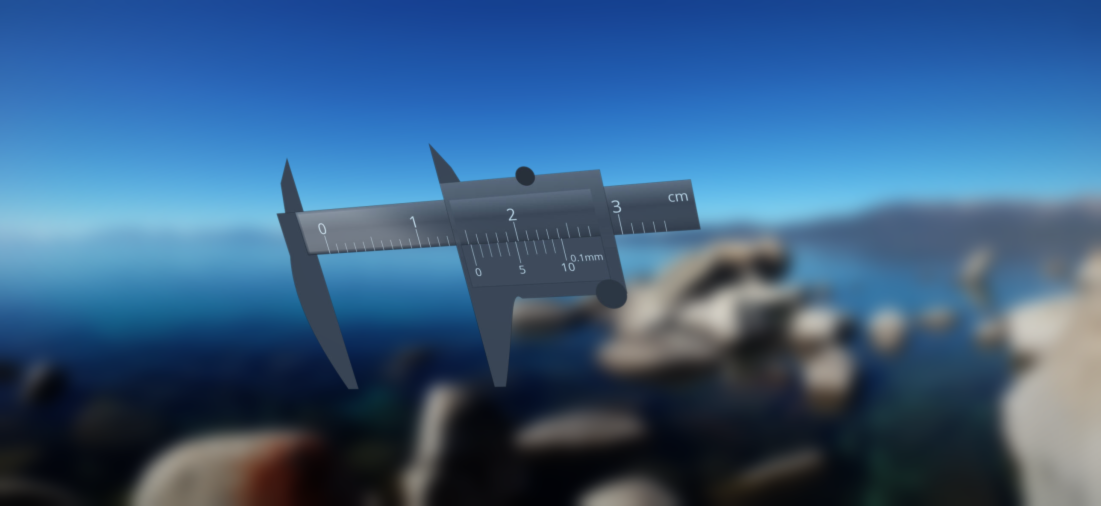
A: mm 15.2
